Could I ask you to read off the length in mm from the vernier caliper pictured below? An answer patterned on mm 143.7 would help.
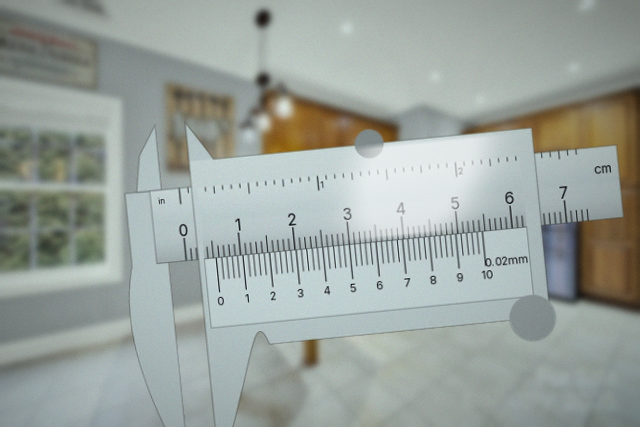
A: mm 5.5
